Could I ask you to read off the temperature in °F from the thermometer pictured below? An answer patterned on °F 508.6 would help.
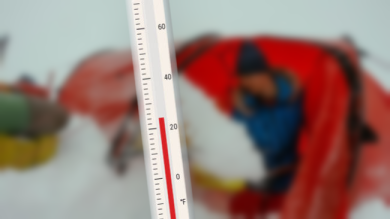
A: °F 24
